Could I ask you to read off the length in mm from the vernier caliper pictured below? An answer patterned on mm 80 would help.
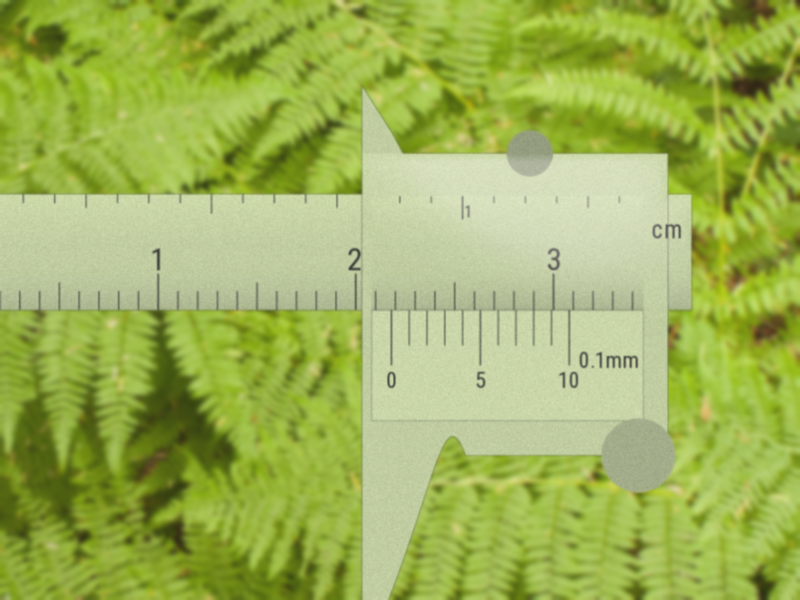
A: mm 21.8
